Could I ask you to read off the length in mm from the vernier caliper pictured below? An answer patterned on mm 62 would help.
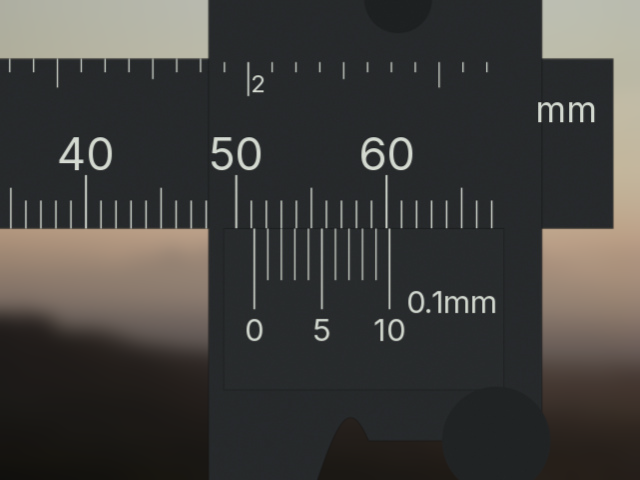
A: mm 51.2
